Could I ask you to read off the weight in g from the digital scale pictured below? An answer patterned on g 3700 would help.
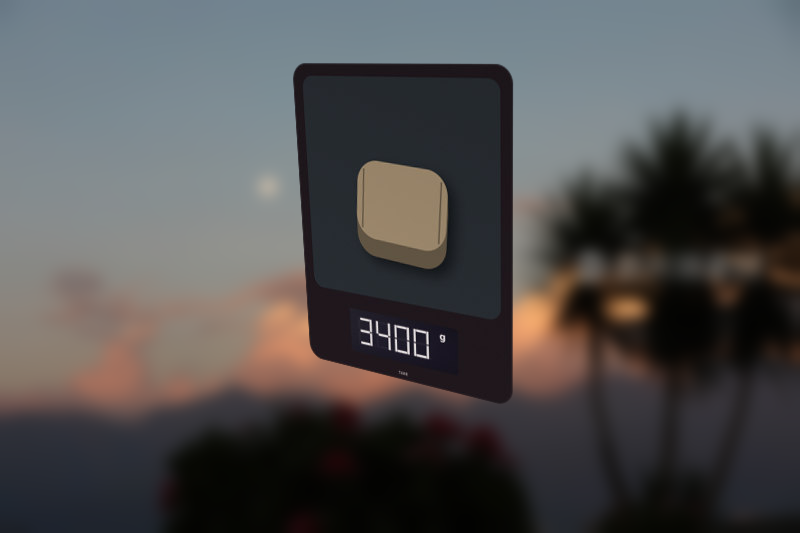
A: g 3400
